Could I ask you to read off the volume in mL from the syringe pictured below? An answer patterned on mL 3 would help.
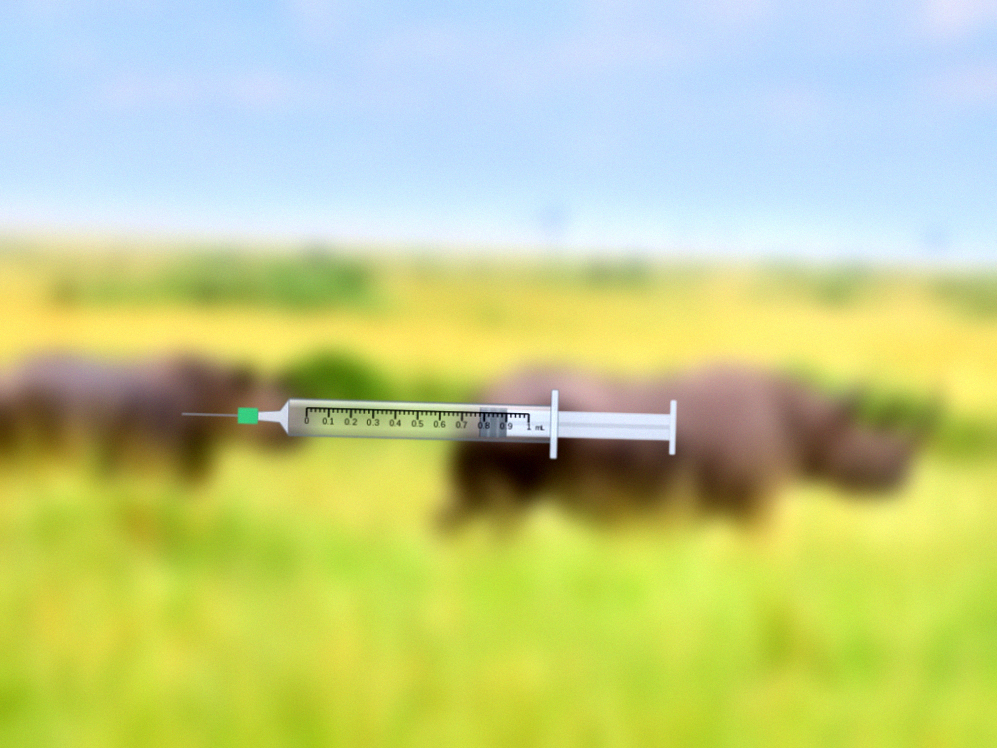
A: mL 0.78
